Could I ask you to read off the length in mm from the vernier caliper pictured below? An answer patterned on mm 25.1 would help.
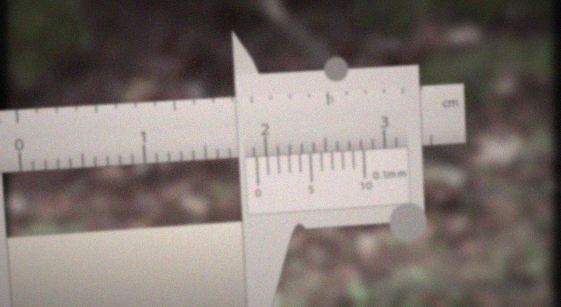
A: mm 19.2
